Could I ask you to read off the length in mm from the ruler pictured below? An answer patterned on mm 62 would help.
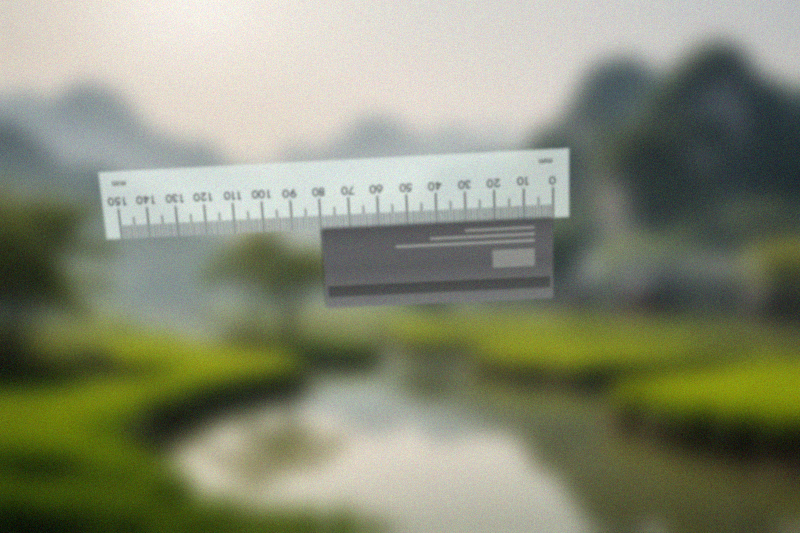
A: mm 80
